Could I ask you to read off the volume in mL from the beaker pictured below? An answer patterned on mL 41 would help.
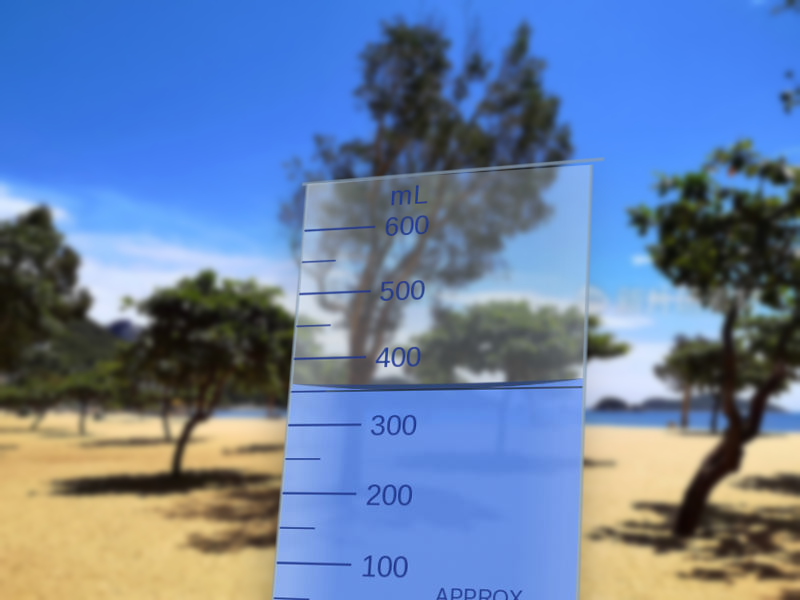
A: mL 350
